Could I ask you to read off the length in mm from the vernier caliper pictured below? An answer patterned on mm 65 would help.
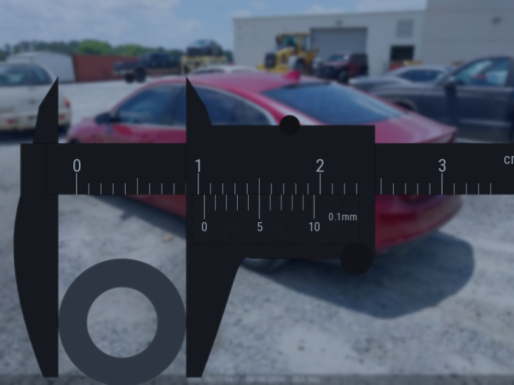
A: mm 10.5
